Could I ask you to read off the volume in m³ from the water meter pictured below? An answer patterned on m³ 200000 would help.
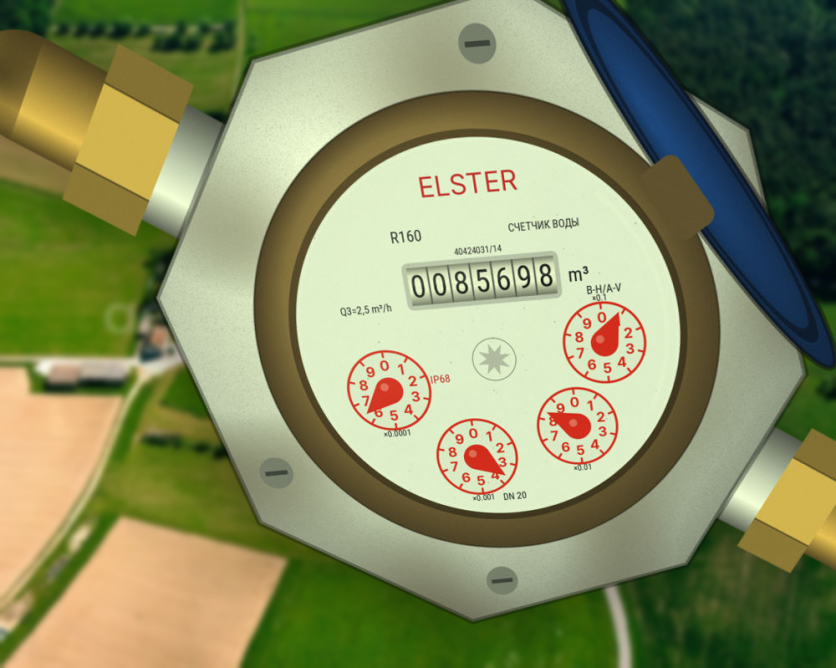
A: m³ 85698.0836
